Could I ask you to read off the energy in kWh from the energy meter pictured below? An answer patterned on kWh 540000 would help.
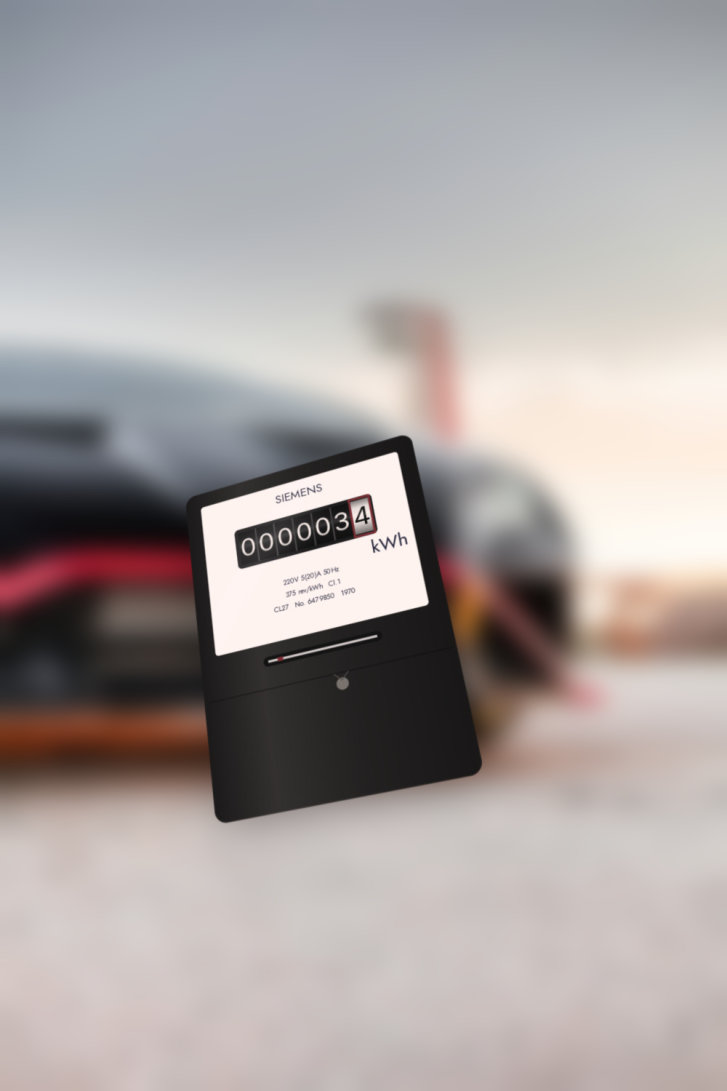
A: kWh 3.4
